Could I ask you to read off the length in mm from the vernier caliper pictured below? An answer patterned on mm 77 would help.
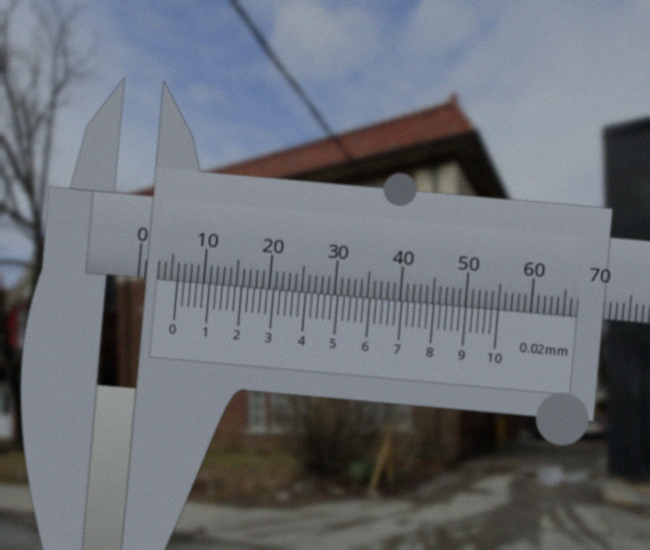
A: mm 6.0
